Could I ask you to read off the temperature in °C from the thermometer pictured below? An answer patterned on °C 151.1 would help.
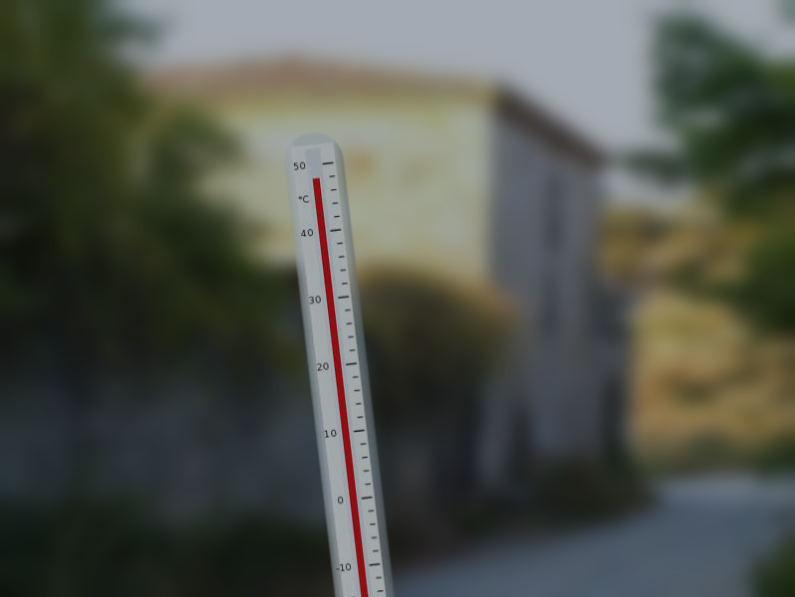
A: °C 48
